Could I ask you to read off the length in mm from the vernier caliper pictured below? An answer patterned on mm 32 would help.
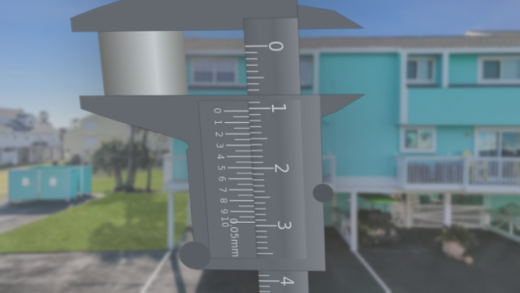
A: mm 10.4
